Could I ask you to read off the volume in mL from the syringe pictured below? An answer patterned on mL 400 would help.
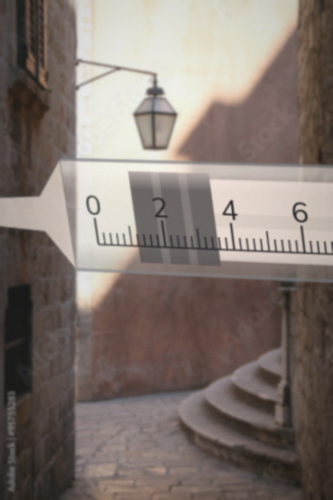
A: mL 1.2
